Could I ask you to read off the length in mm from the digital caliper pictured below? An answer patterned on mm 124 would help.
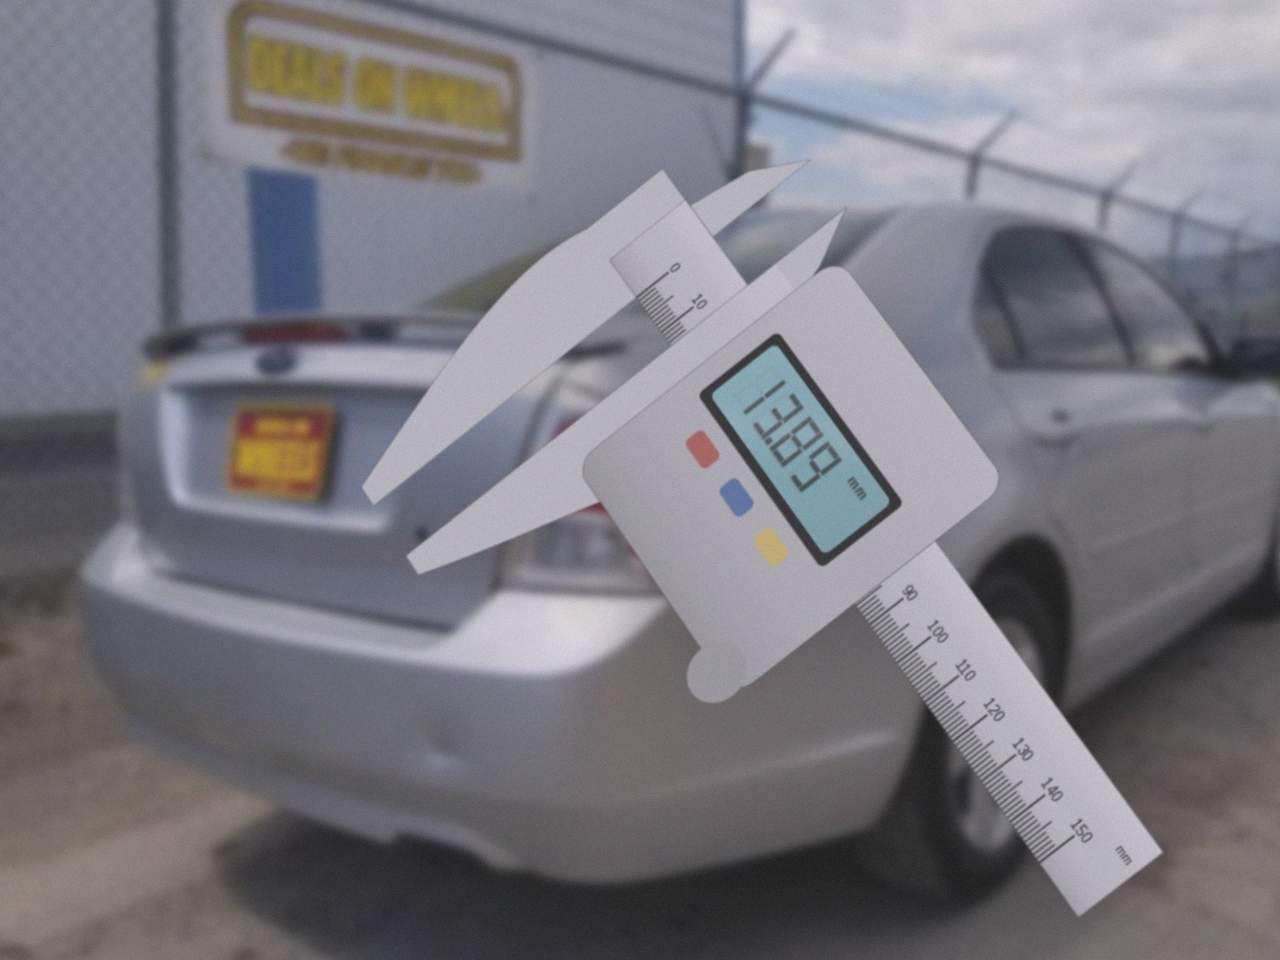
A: mm 13.89
